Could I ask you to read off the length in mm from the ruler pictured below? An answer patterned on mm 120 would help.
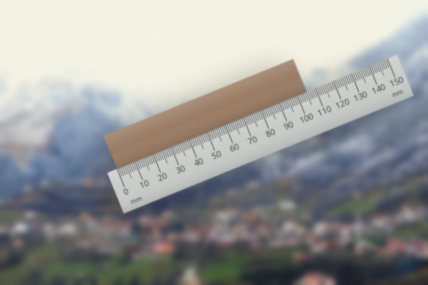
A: mm 105
